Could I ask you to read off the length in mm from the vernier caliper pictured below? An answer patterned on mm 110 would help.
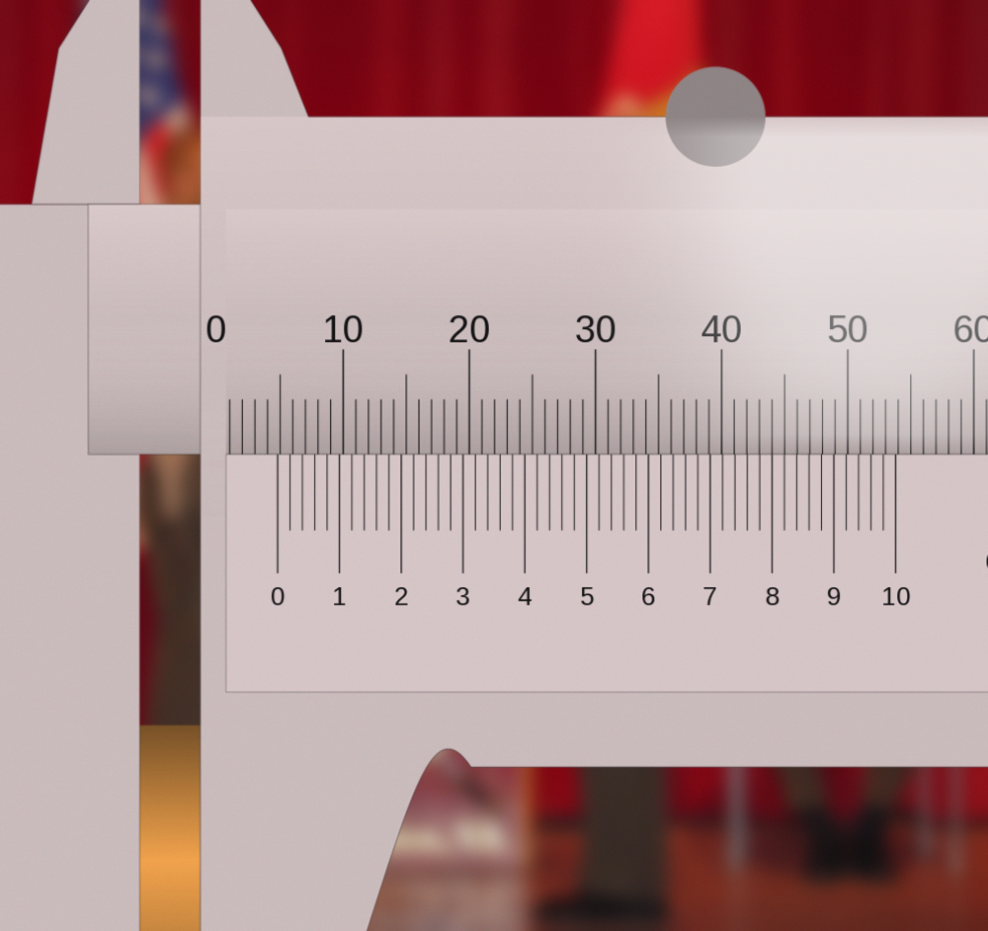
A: mm 4.8
